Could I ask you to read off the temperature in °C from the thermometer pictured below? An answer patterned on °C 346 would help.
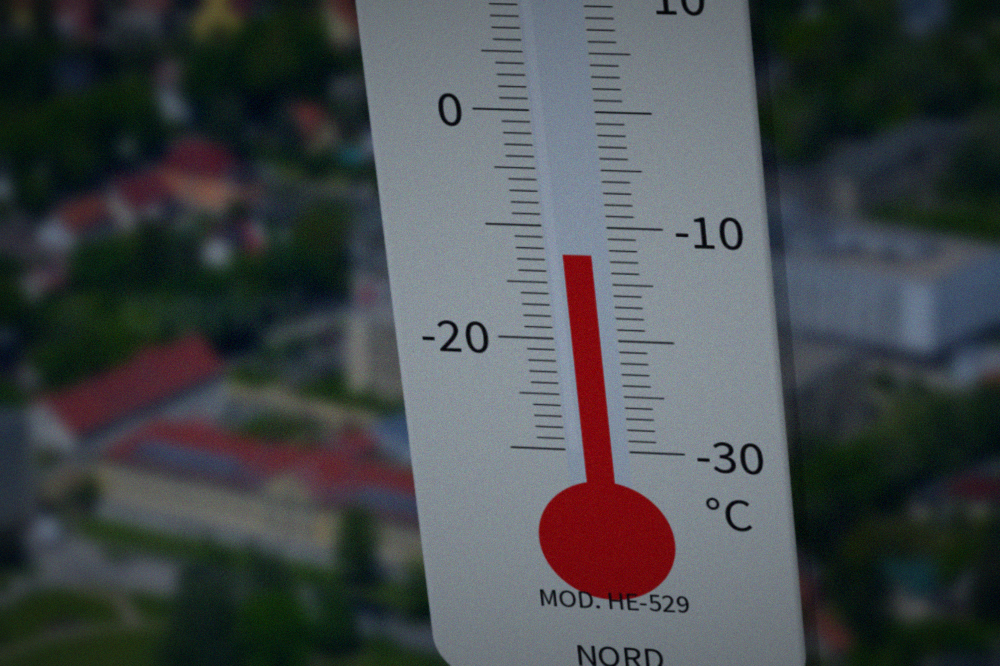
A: °C -12.5
